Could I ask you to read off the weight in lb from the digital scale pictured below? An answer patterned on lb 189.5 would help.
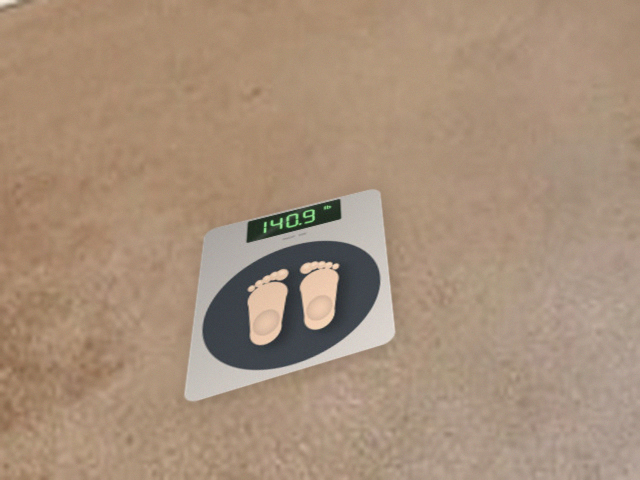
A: lb 140.9
